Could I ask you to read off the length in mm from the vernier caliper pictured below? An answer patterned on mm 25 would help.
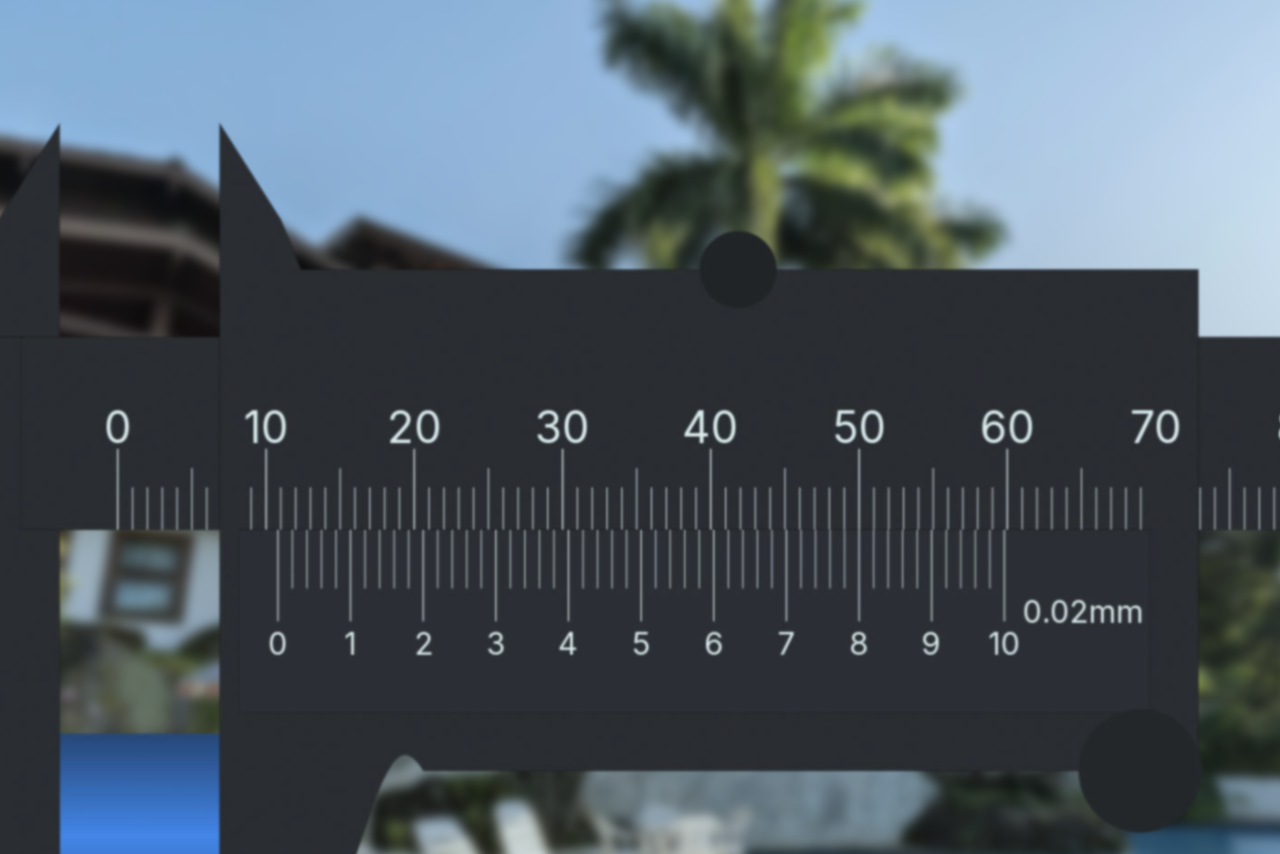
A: mm 10.8
